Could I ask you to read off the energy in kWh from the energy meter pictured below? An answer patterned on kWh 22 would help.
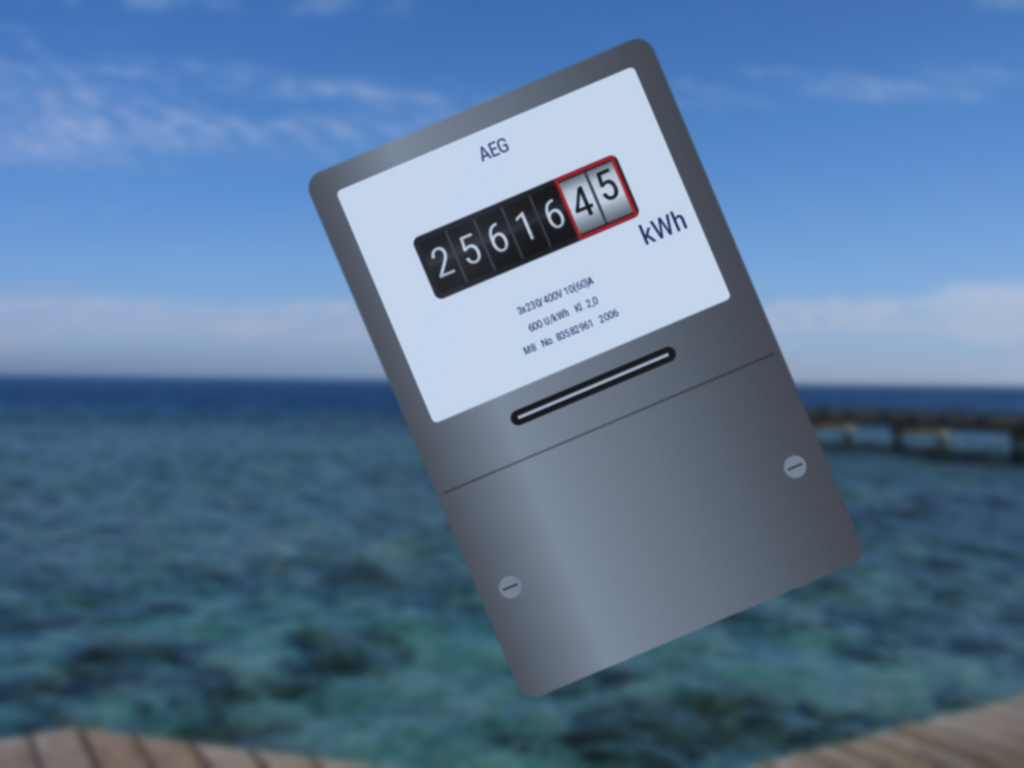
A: kWh 25616.45
